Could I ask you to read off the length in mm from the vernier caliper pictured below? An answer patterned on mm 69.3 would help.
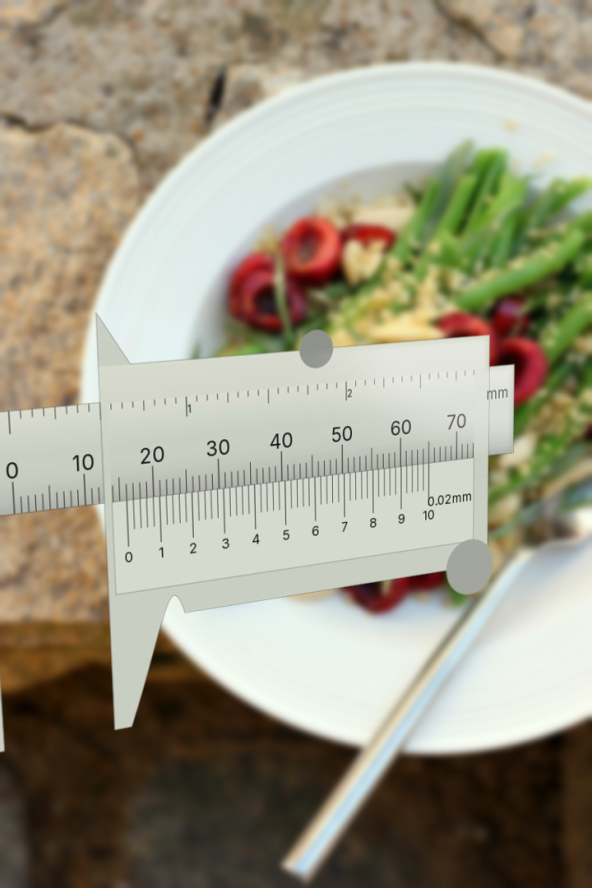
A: mm 16.0
